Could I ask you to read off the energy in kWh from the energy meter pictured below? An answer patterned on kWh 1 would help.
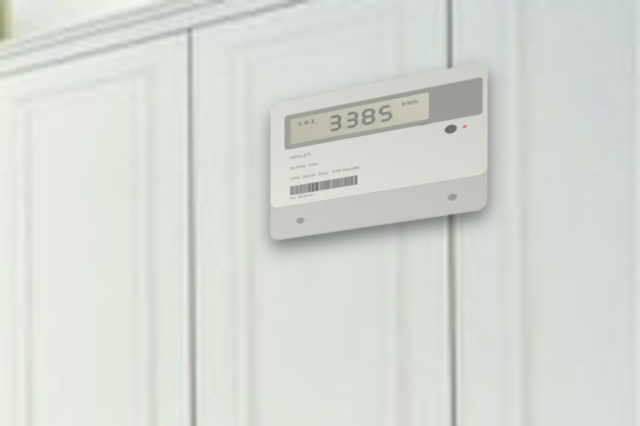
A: kWh 3385
